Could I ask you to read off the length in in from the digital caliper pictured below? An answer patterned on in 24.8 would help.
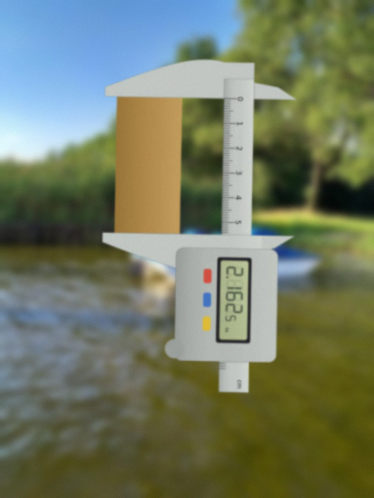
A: in 2.1625
